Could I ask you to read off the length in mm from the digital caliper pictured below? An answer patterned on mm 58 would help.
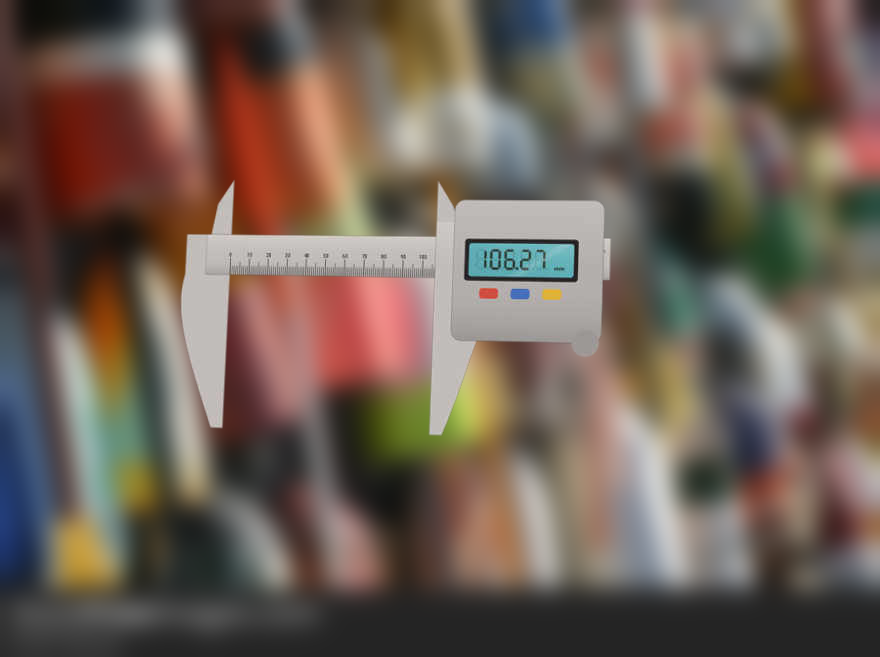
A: mm 106.27
